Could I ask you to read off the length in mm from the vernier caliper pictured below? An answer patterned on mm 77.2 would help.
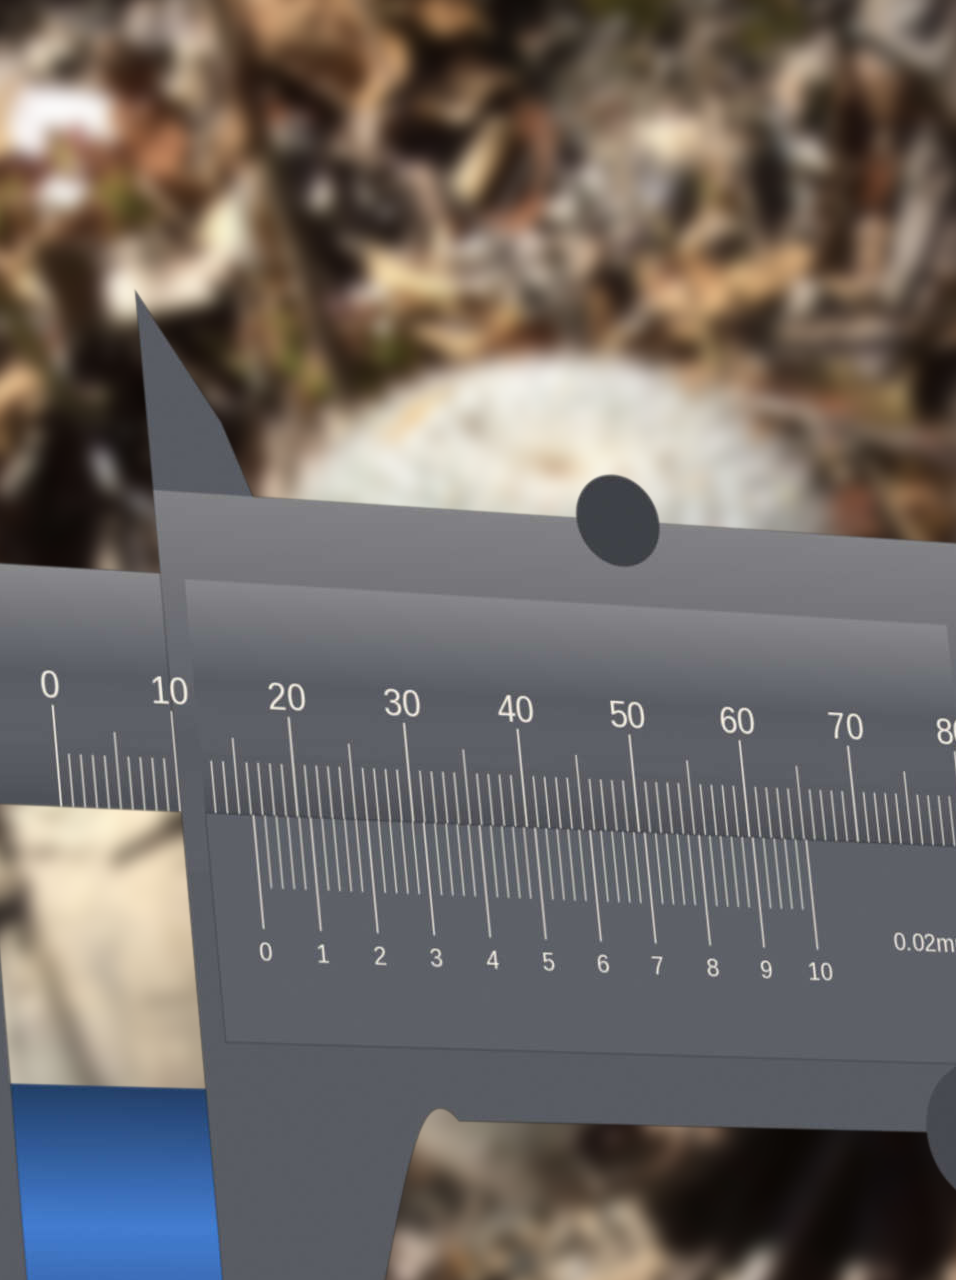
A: mm 16.2
